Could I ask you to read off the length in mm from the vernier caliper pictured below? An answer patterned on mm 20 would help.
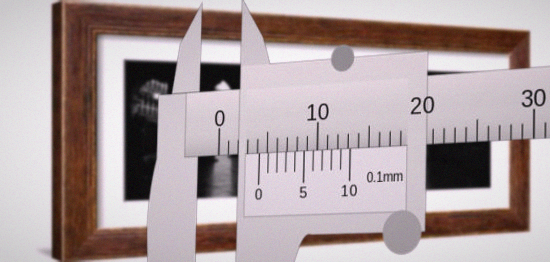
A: mm 4.2
